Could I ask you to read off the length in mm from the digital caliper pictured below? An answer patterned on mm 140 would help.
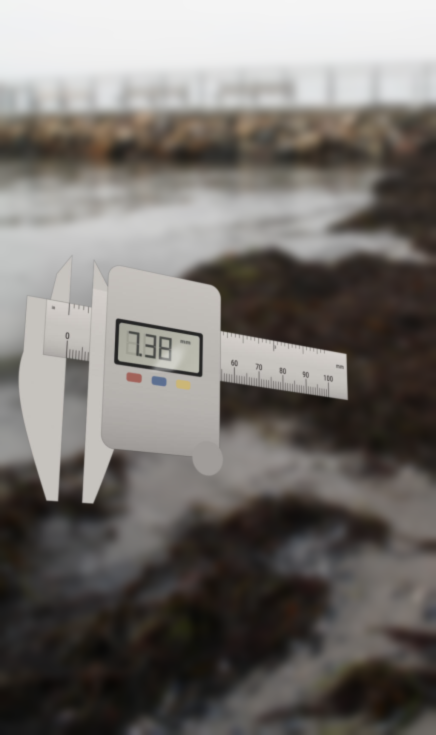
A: mm 7.38
